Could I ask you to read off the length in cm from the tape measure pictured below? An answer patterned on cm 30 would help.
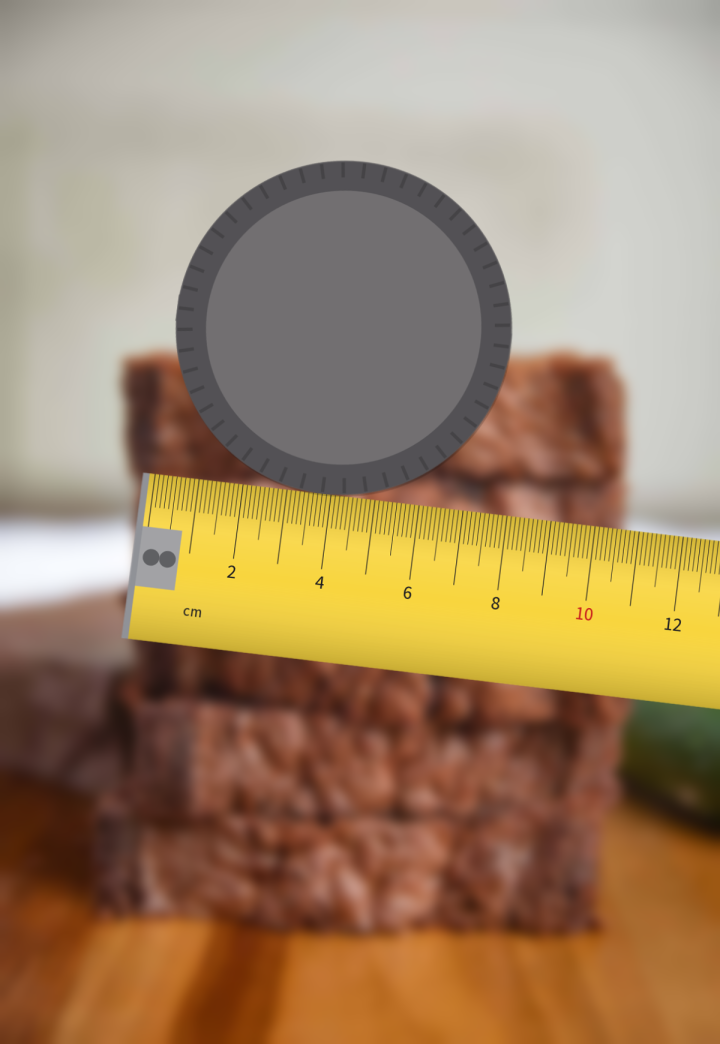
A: cm 7.6
